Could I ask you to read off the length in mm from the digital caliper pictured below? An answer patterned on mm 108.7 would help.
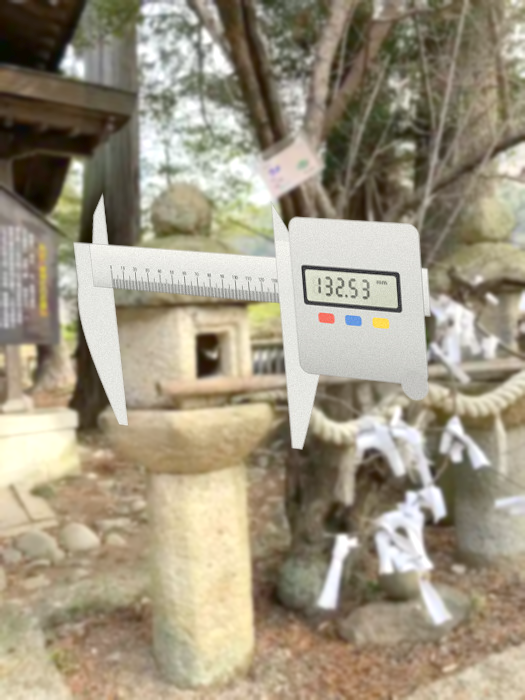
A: mm 132.53
